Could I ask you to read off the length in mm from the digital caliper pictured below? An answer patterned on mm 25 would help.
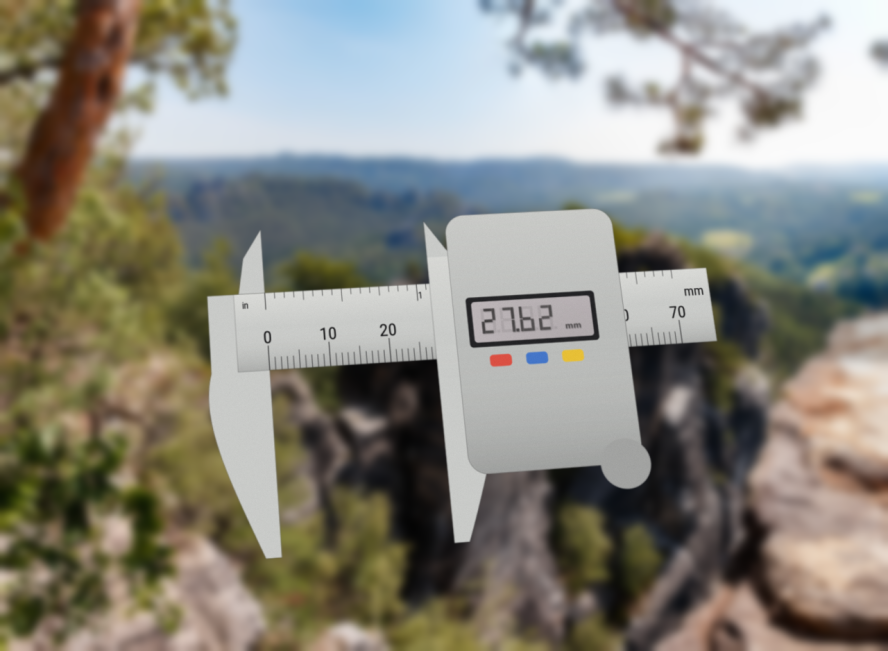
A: mm 27.62
